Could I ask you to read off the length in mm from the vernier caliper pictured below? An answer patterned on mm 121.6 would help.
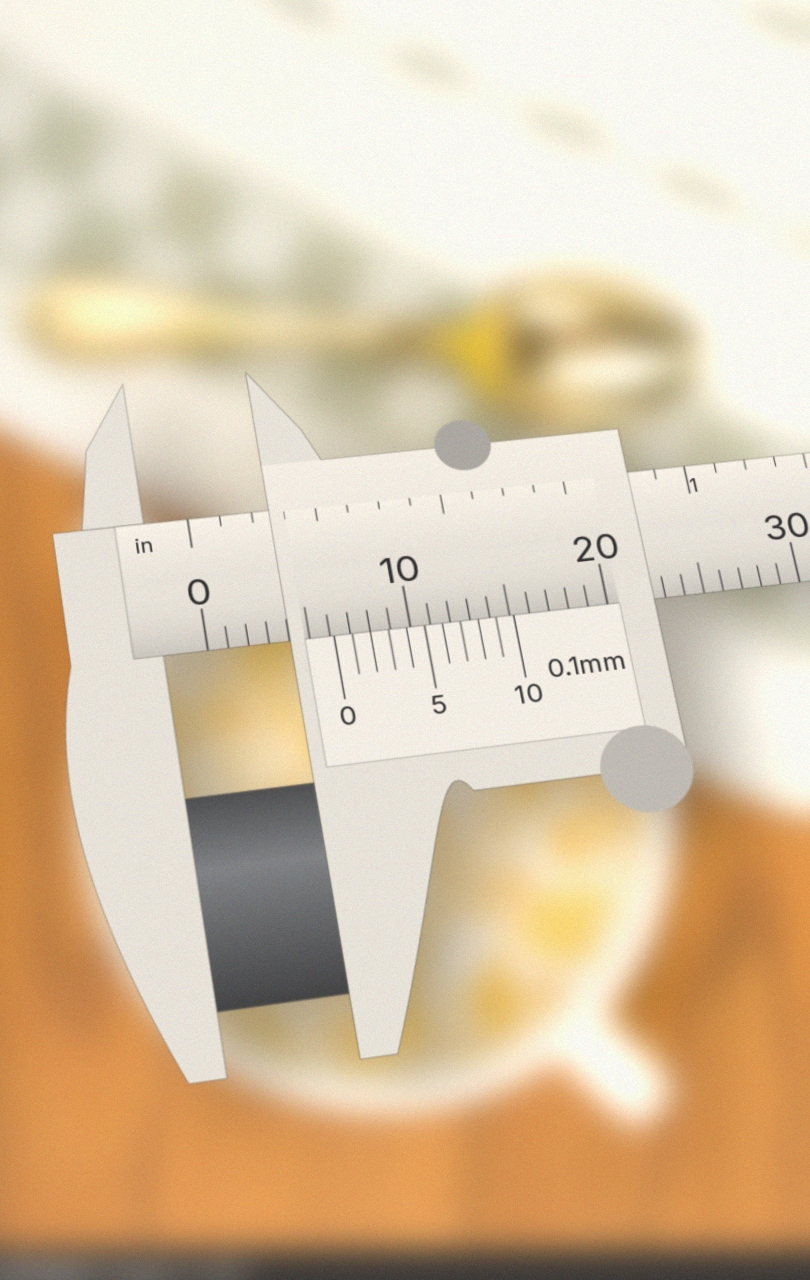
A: mm 6.2
